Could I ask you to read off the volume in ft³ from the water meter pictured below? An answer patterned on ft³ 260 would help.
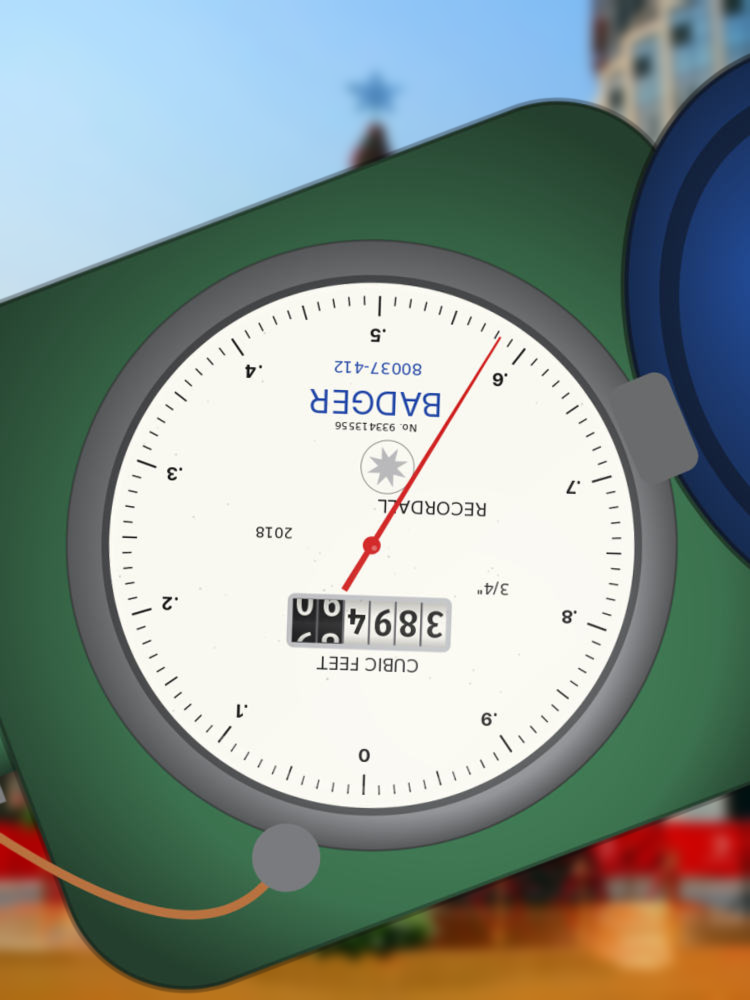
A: ft³ 389489.58
